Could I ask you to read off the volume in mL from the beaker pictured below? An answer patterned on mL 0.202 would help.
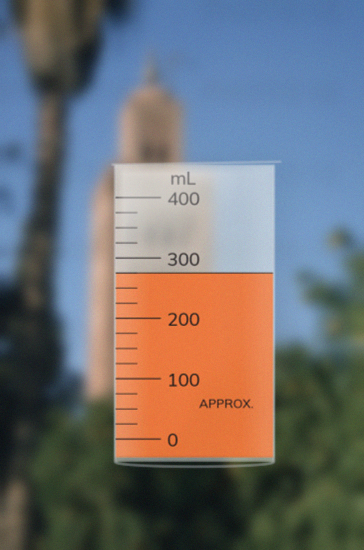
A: mL 275
